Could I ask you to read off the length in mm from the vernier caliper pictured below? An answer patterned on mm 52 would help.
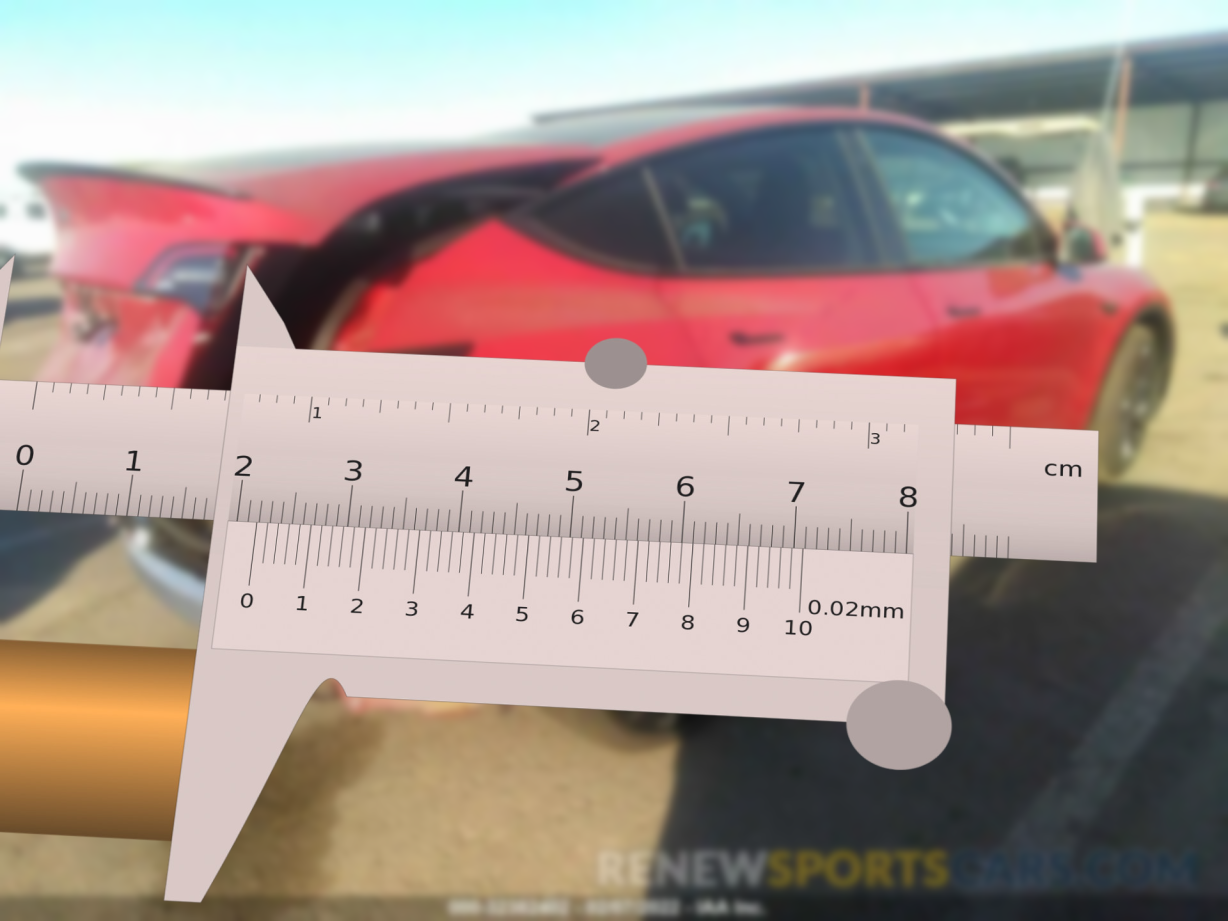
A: mm 21.8
